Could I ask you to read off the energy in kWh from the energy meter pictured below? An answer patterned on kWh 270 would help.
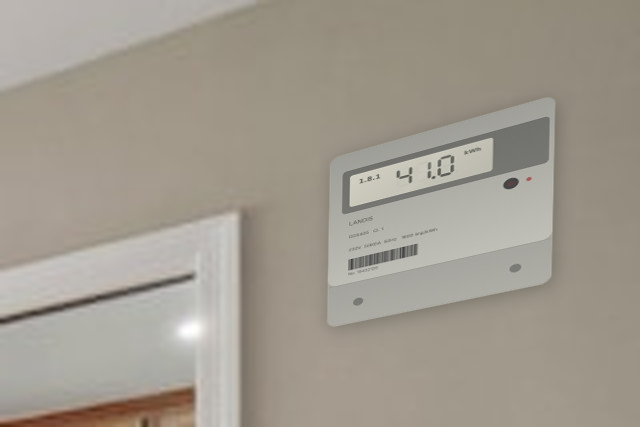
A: kWh 41.0
